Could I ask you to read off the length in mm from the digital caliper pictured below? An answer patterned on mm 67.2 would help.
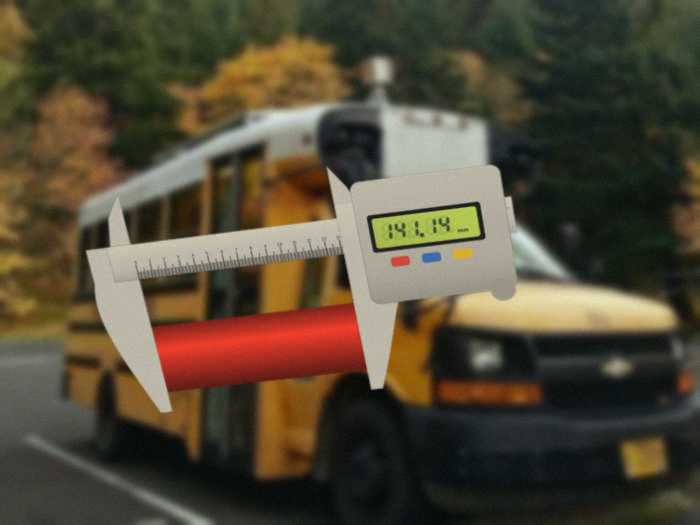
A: mm 141.14
